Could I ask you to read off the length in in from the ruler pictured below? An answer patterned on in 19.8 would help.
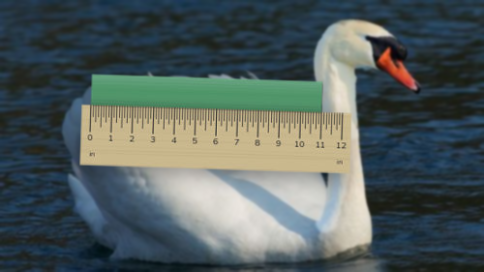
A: in 11
